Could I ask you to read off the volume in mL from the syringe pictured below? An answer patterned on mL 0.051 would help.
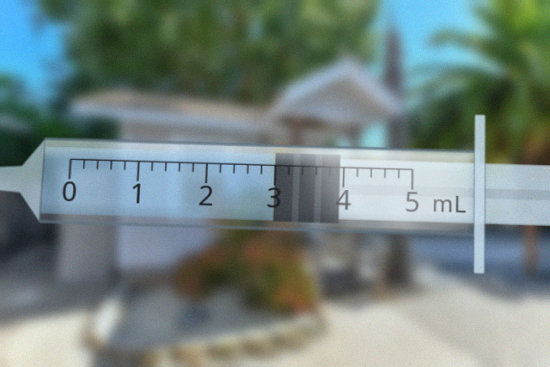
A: mL 3
